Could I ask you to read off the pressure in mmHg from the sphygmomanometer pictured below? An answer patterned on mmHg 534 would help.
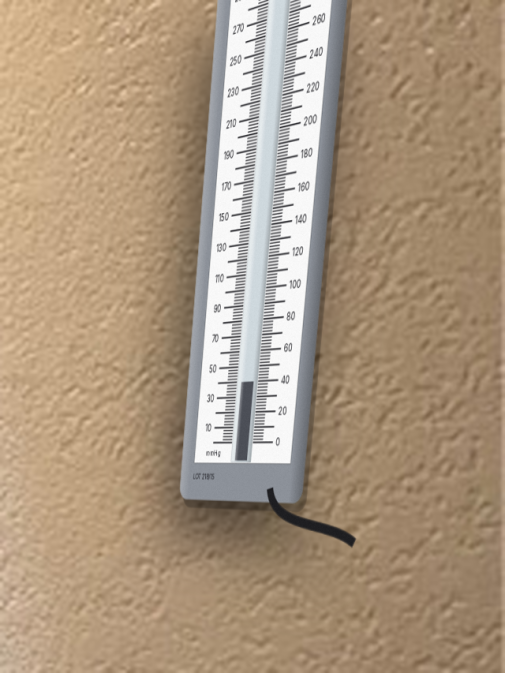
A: mmHg 40
